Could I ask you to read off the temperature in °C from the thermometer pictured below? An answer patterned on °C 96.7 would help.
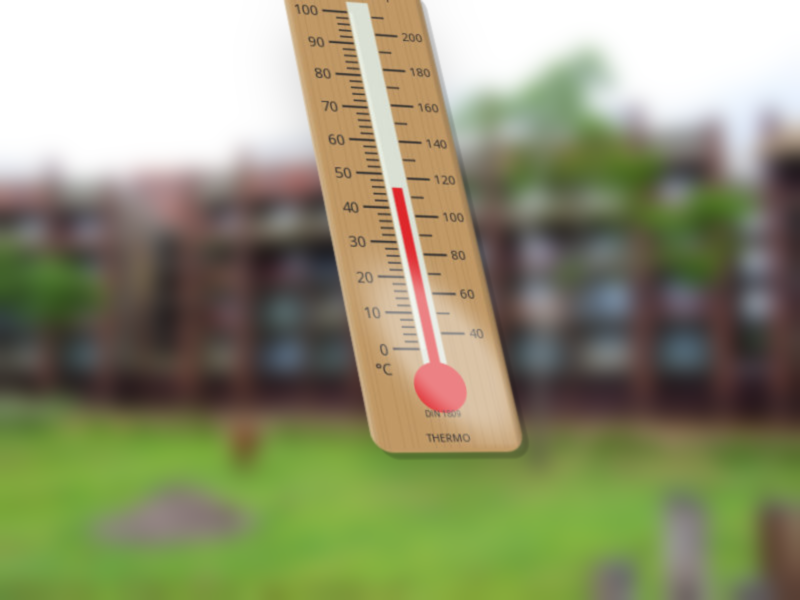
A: °C 46
